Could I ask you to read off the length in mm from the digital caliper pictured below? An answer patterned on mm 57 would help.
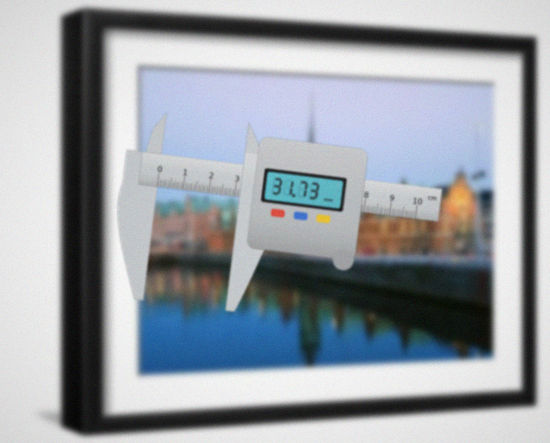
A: mm 31.73
